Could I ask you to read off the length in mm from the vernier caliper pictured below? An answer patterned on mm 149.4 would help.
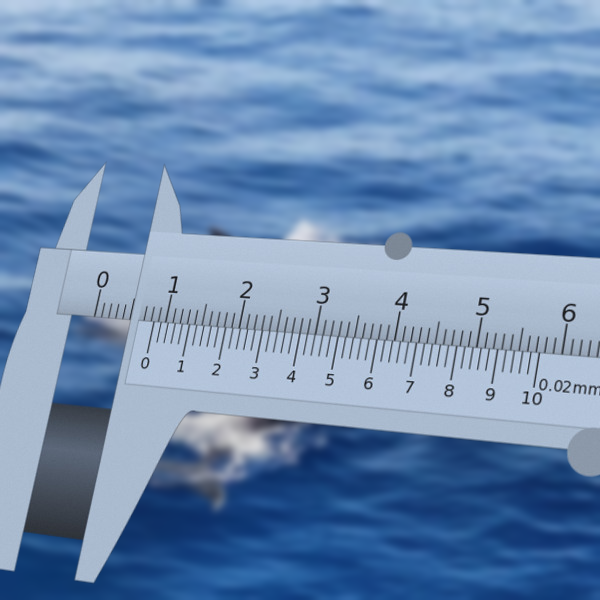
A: mm 8.4
